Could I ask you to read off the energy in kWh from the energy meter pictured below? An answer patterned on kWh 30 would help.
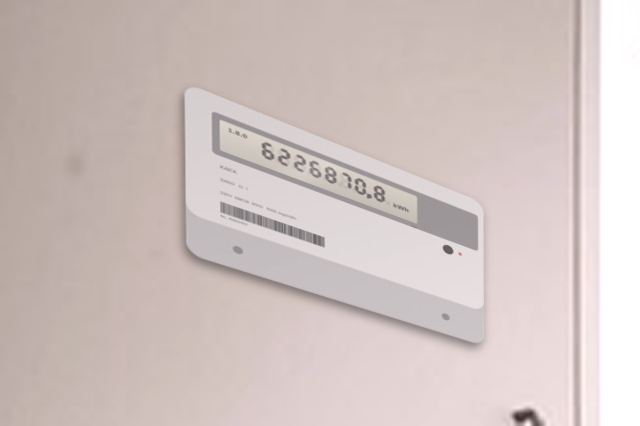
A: kWh 6226870.8
